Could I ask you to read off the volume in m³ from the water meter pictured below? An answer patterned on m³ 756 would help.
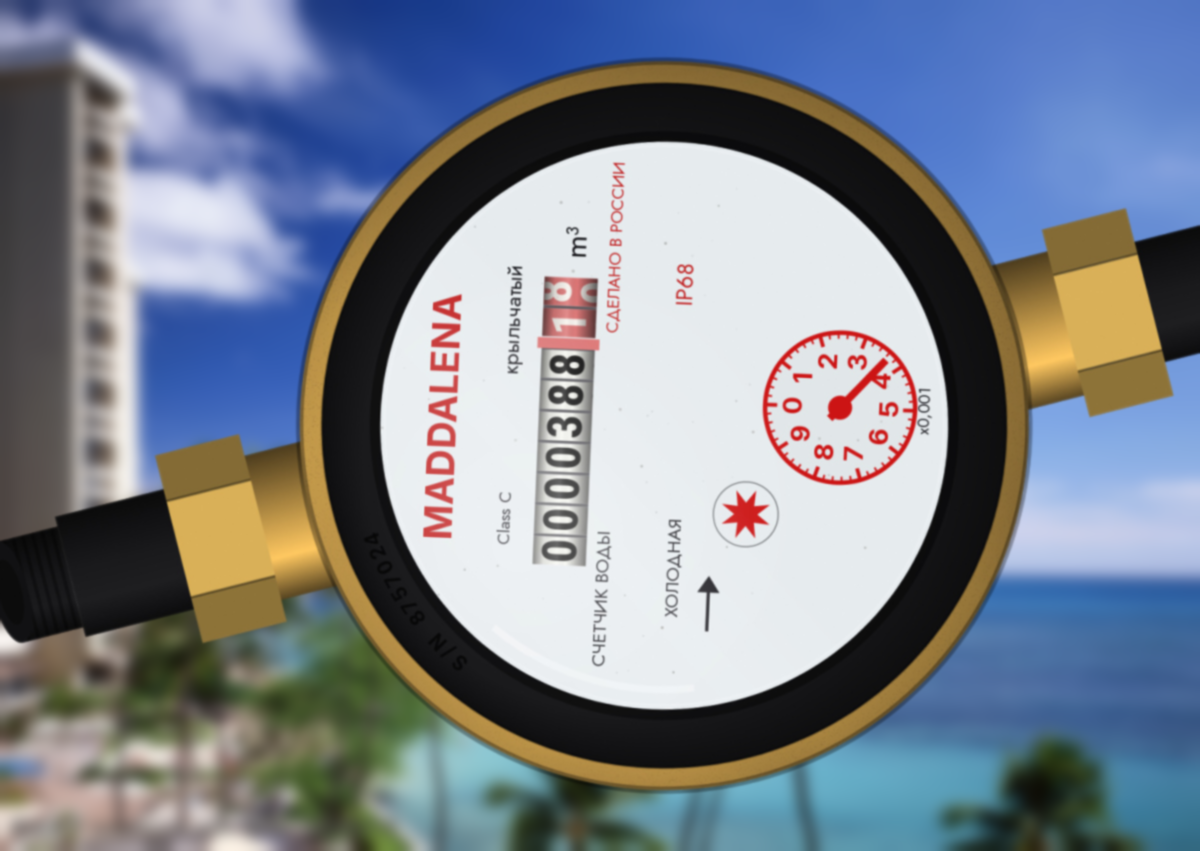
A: m³ 388.183
